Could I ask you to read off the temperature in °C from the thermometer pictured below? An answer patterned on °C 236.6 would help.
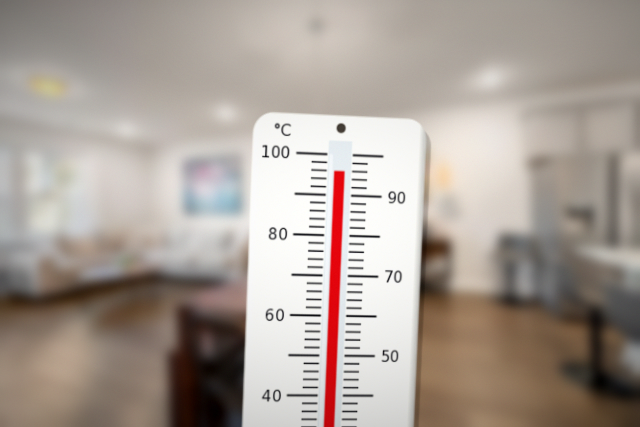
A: °C 96
